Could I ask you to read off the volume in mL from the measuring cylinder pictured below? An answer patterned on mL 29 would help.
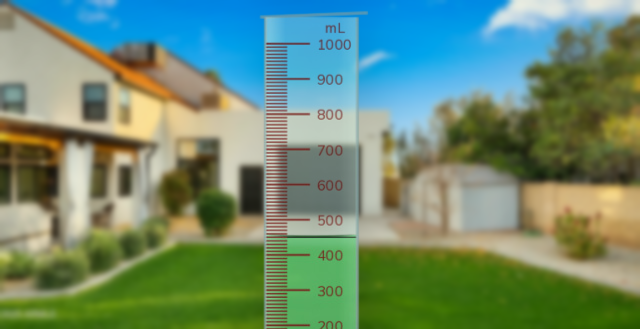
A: mL 450
